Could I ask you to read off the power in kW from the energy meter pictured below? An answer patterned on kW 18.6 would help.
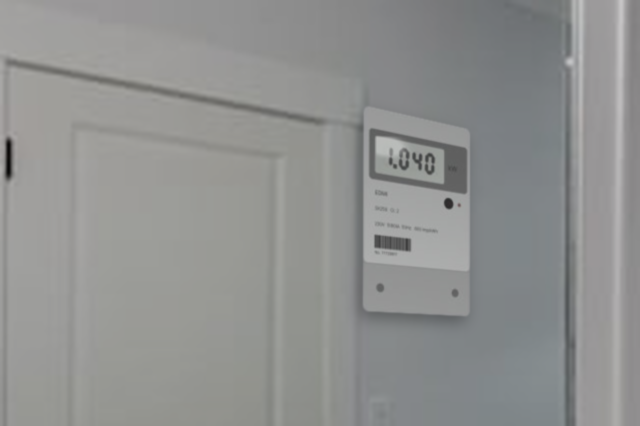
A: kW 1.040
